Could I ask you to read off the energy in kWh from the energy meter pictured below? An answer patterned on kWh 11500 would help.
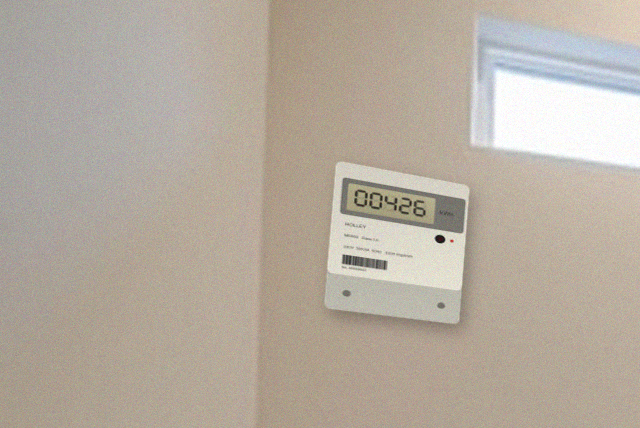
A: kWh 426
